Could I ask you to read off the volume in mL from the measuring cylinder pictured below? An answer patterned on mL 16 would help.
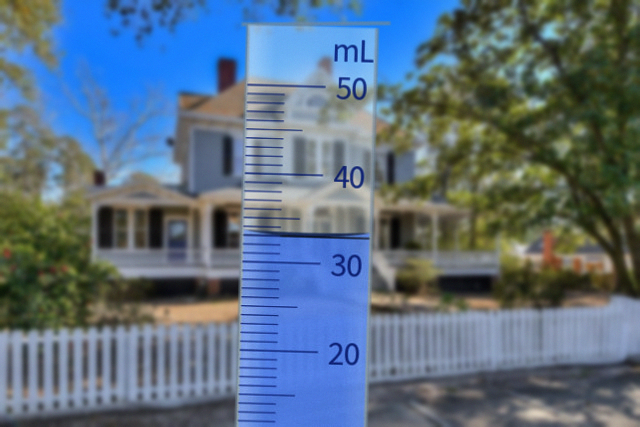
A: mL 33
